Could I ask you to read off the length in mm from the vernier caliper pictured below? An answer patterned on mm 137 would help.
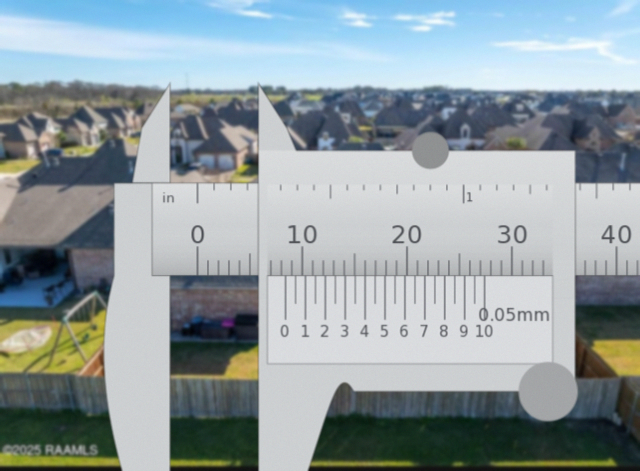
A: mm 8.4
